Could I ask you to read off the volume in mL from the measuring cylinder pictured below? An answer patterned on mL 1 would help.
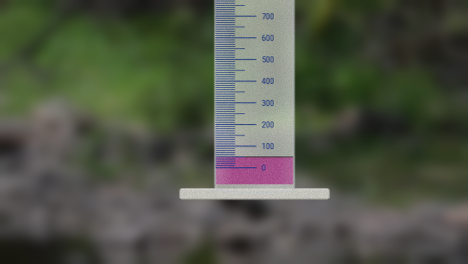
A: mL 50
